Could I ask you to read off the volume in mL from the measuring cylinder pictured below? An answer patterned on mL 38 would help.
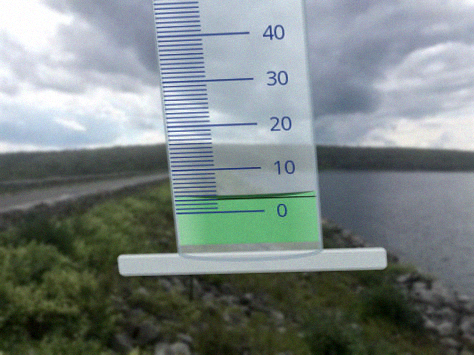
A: mL 3
